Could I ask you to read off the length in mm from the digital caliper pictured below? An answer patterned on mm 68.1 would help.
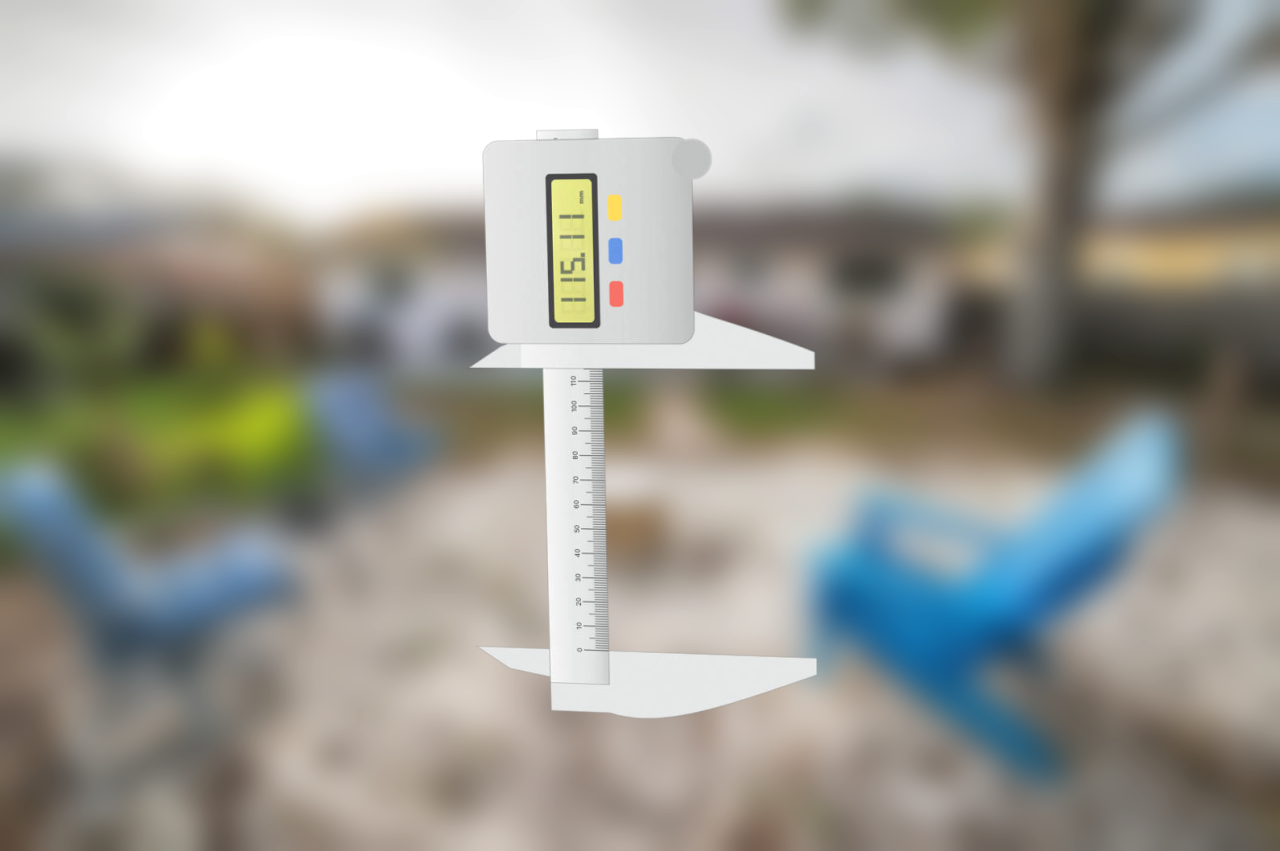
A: mm 115.11
